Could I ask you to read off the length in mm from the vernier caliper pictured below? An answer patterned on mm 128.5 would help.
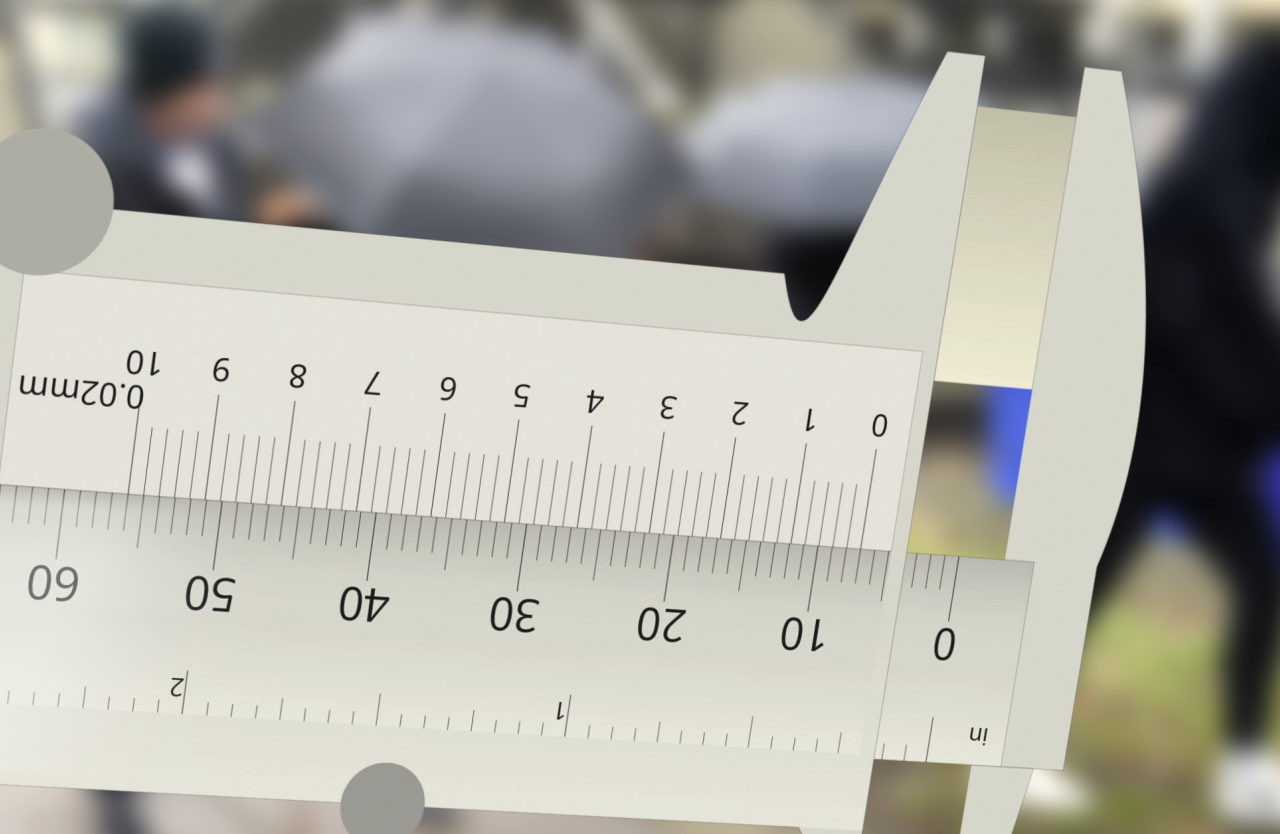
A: mm 7.0
